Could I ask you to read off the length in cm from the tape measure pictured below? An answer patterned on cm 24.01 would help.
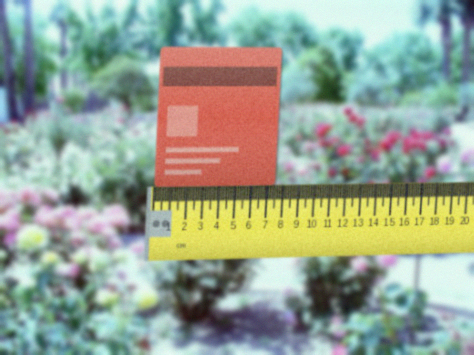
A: cm 7.5
